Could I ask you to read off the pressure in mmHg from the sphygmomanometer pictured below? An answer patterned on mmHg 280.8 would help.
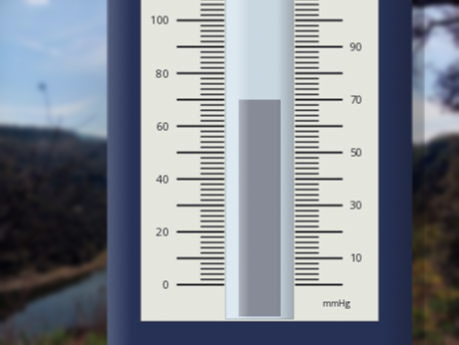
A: mmHg 70
